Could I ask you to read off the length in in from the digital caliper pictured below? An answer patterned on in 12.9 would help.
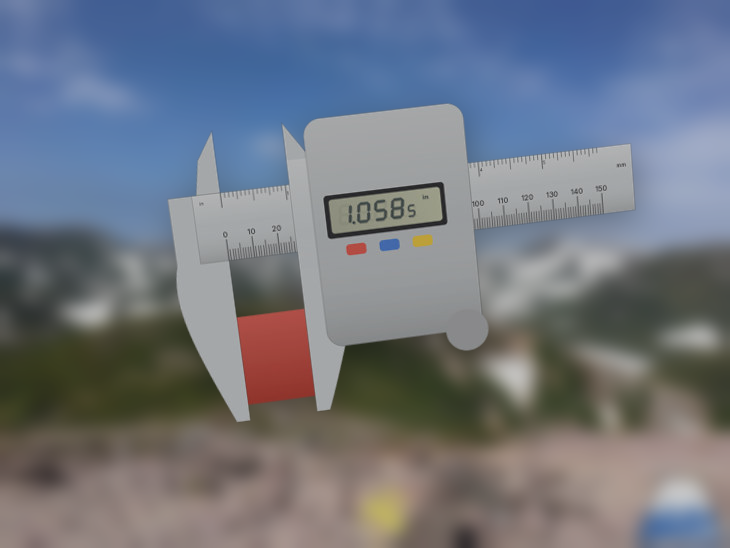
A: in 1.0585
